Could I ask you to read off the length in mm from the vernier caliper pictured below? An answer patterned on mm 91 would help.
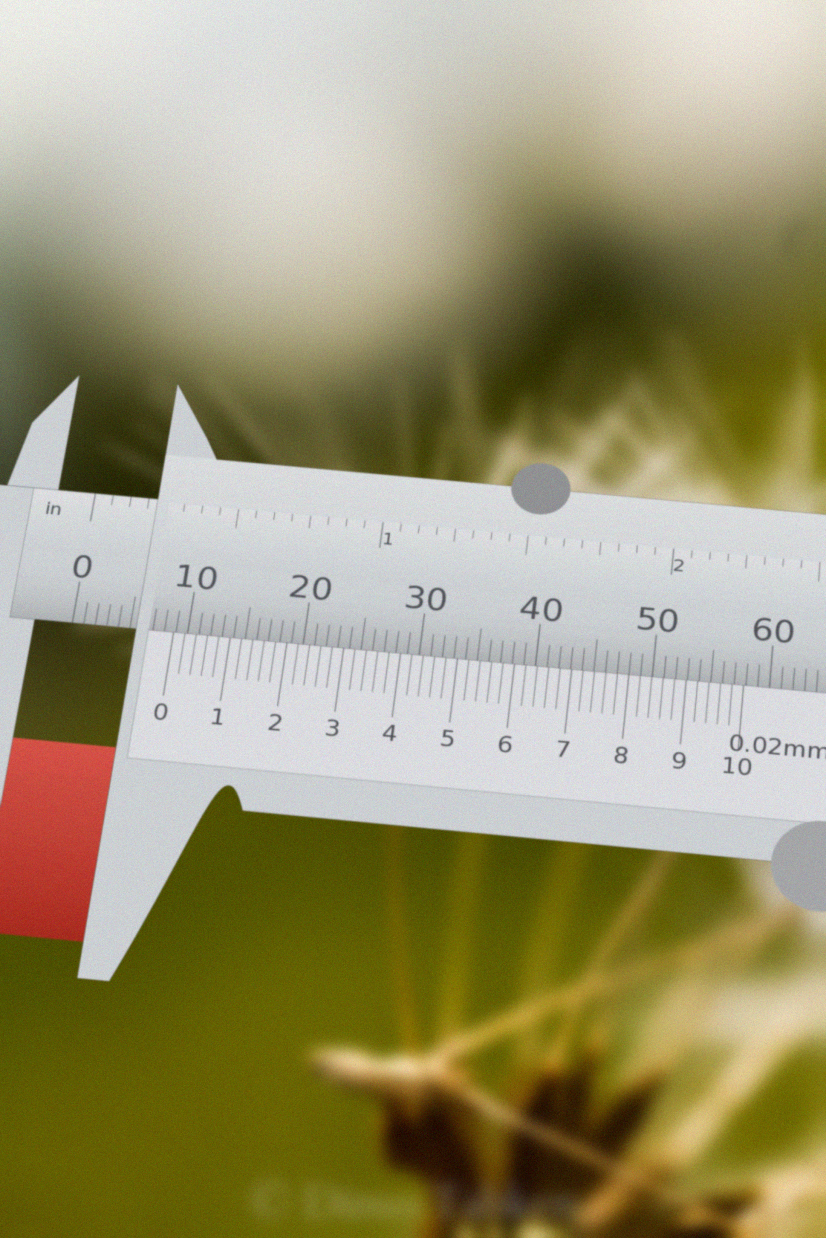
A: mm 8.8
